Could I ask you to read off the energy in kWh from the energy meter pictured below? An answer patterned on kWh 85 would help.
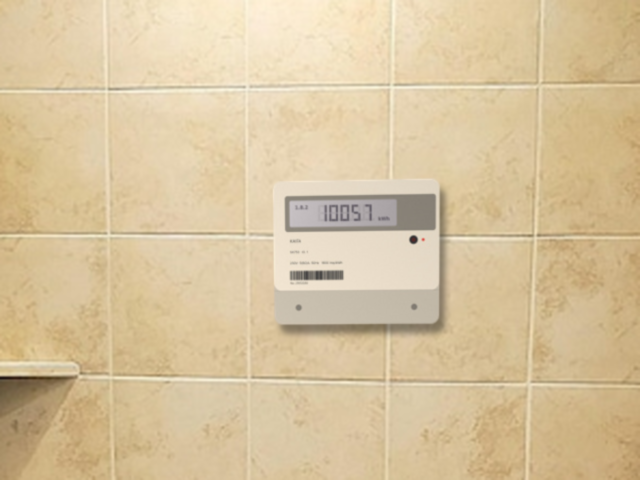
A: kWh 10057
